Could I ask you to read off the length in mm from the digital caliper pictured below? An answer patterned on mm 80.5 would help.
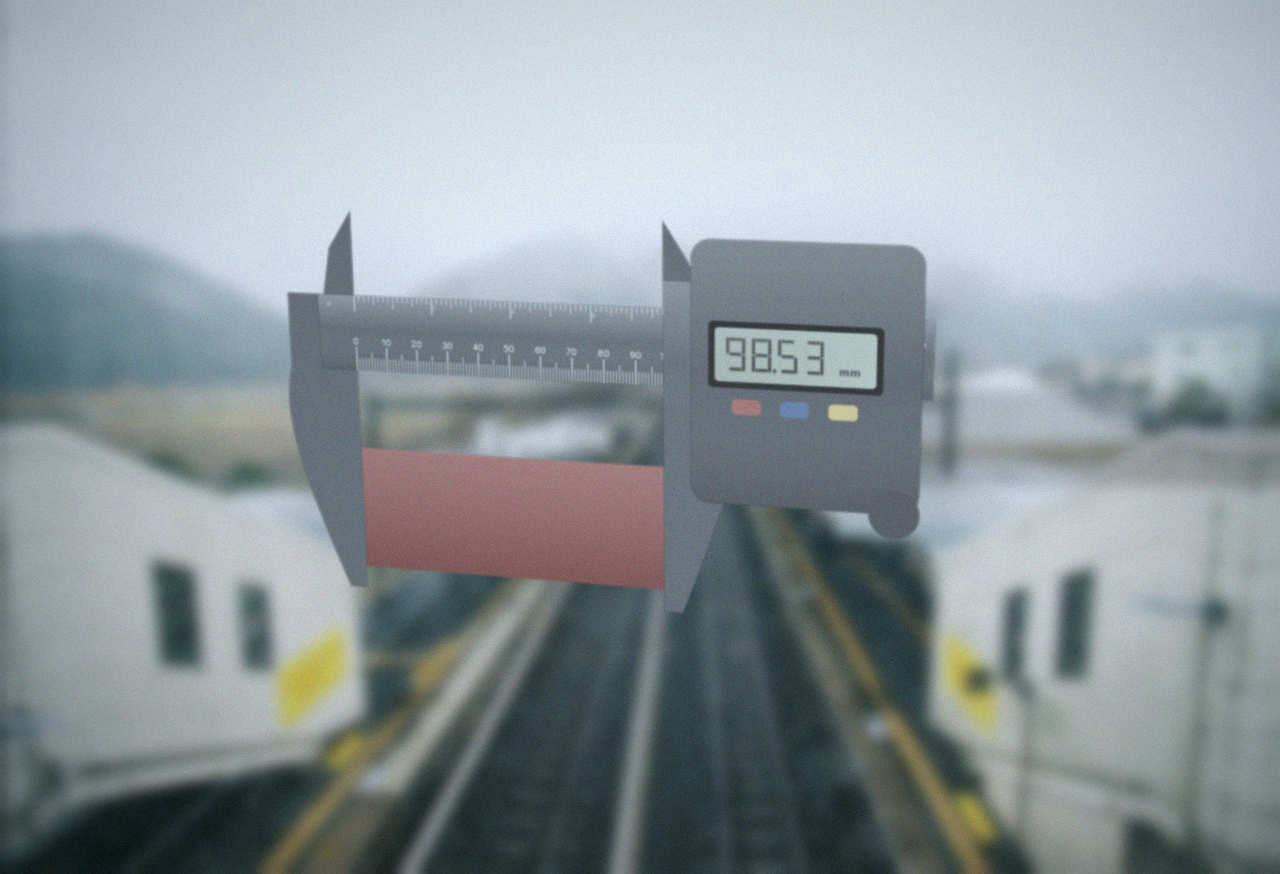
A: mm 98.53
